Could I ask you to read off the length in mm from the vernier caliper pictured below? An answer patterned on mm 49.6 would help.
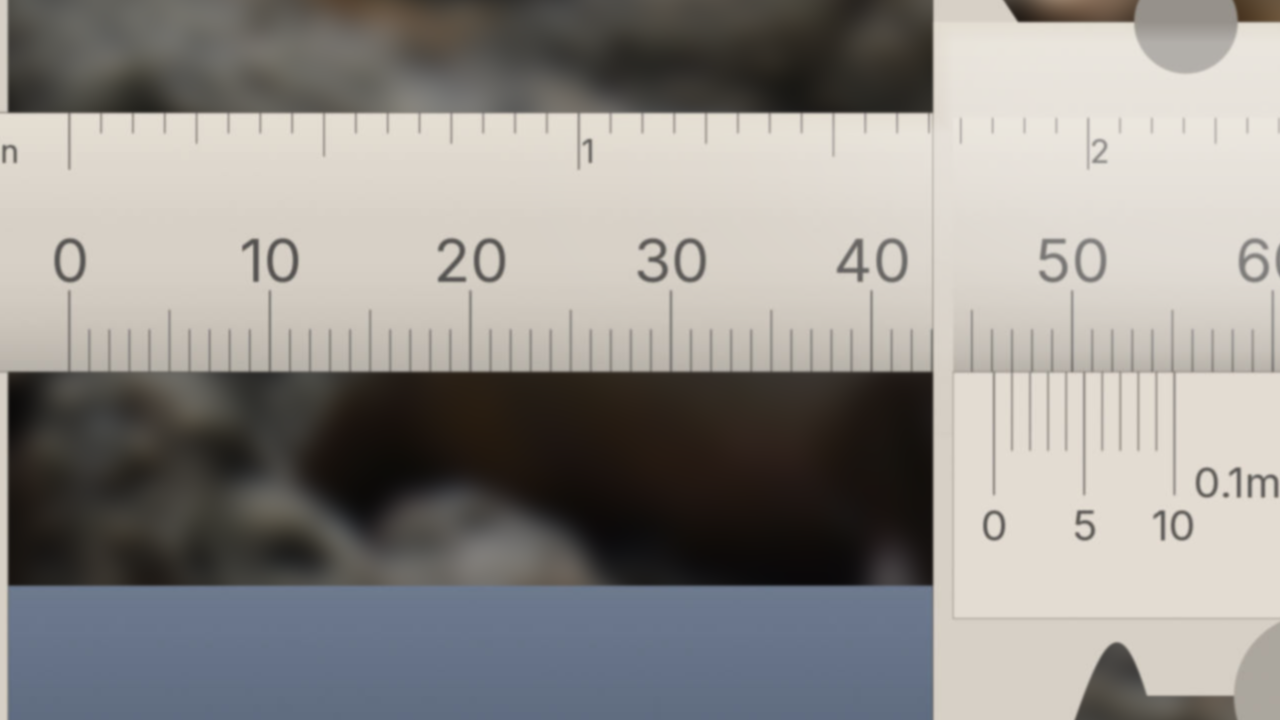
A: mm 46.1
